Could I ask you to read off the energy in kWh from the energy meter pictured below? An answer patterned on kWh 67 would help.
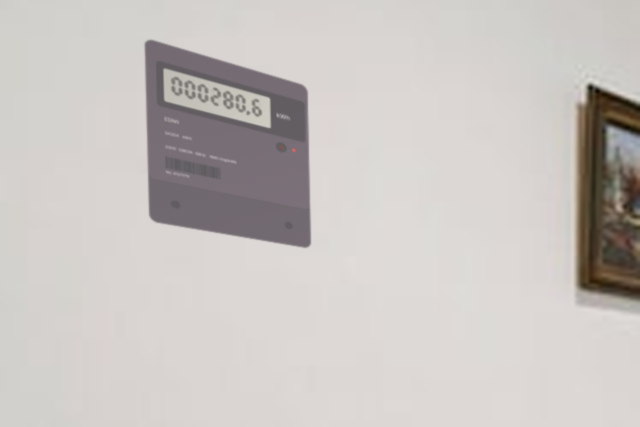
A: kWh 280.6
